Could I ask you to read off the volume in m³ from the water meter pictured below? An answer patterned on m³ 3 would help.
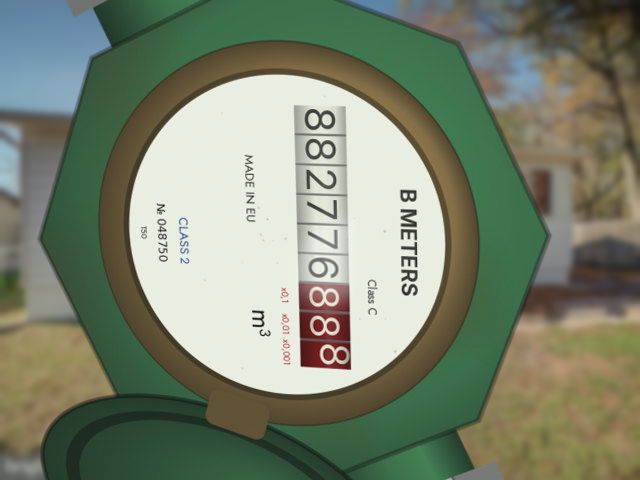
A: m³ 882776.888
